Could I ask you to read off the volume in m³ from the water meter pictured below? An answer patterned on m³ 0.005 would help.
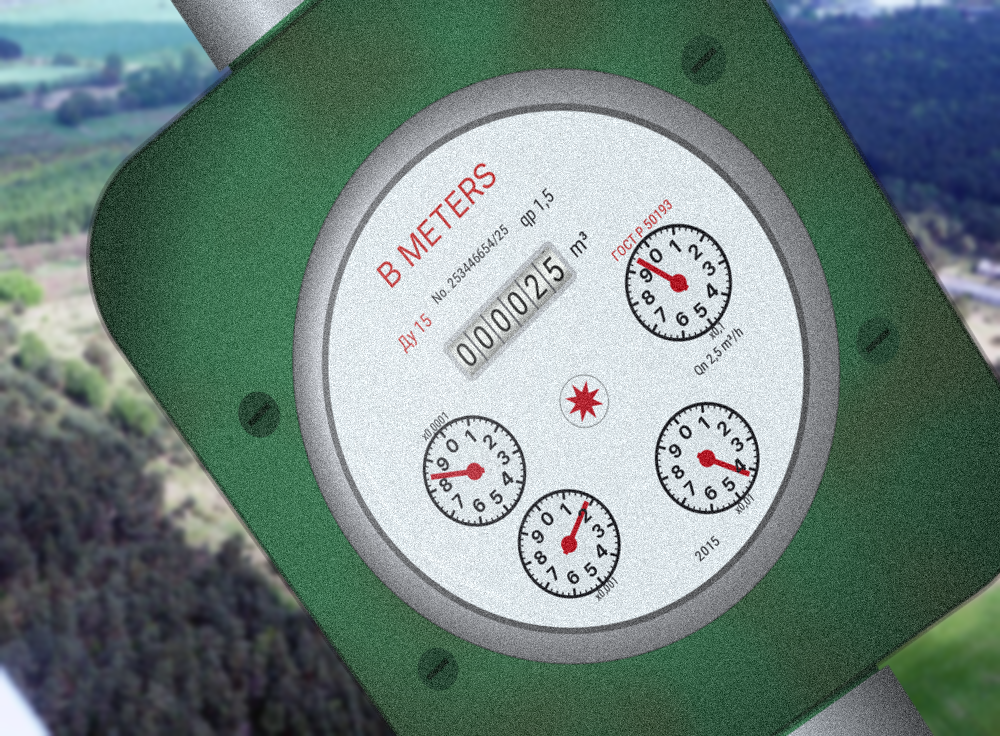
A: m³ 24.9418
